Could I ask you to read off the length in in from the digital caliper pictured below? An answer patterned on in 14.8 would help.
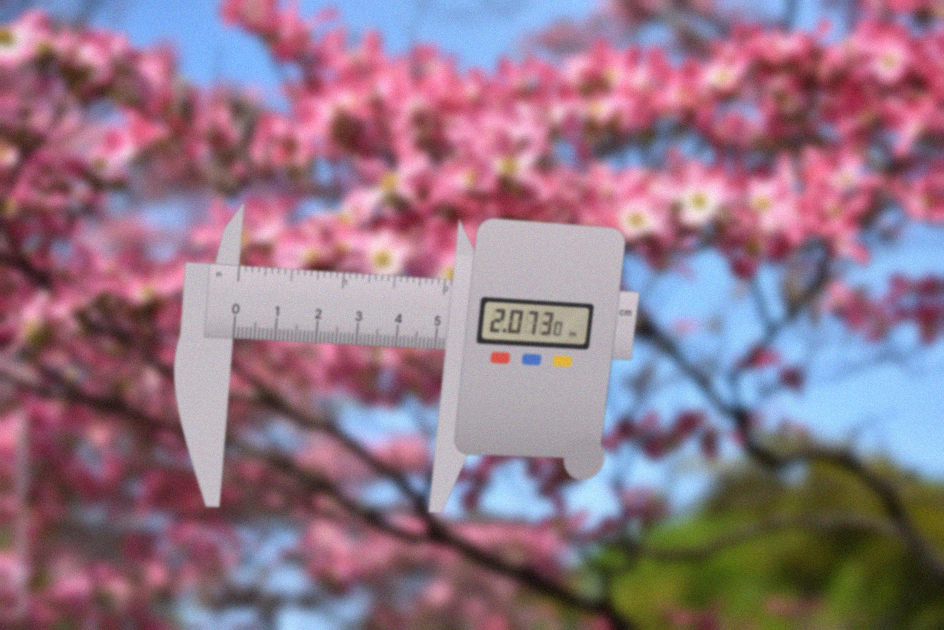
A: in 2.0730
